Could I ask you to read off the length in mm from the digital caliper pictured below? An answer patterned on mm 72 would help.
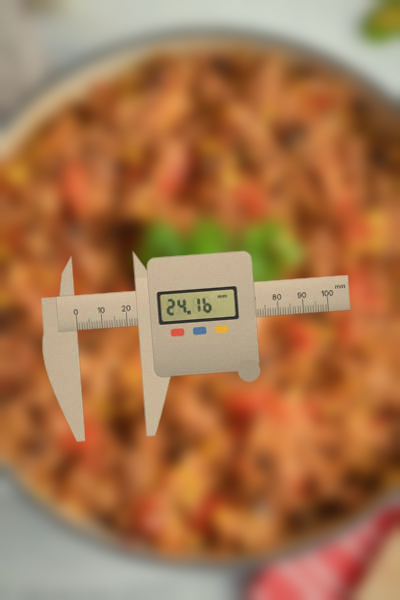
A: mm 24.16
